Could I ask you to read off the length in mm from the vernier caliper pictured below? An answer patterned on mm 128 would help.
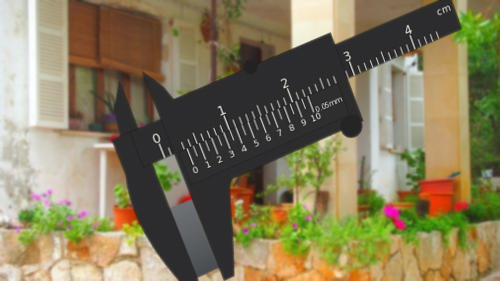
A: mm 3.4
